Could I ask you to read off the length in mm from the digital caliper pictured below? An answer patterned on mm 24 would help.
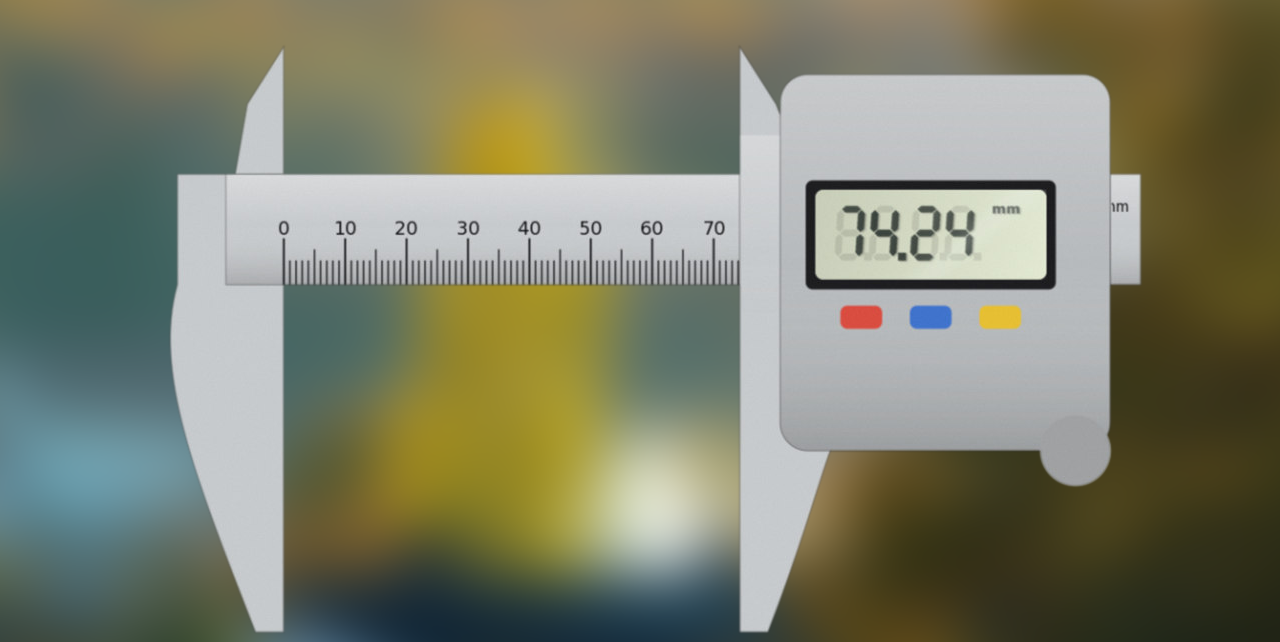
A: mm 74.24
